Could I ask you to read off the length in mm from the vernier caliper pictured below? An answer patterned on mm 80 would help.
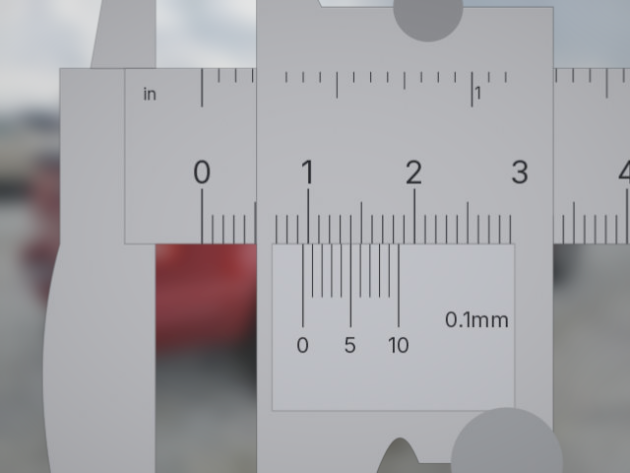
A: mm 9.5
